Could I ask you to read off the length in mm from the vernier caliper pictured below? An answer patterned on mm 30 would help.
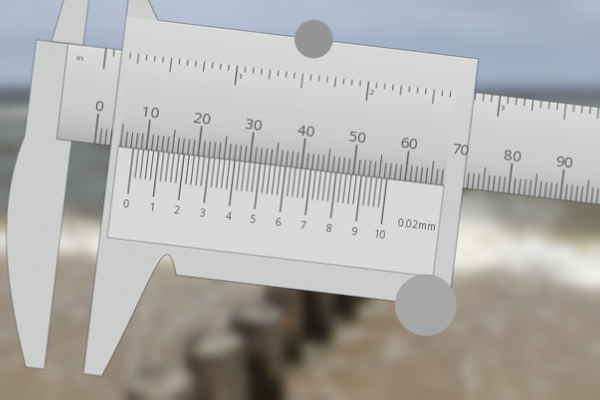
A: mm 7.5
